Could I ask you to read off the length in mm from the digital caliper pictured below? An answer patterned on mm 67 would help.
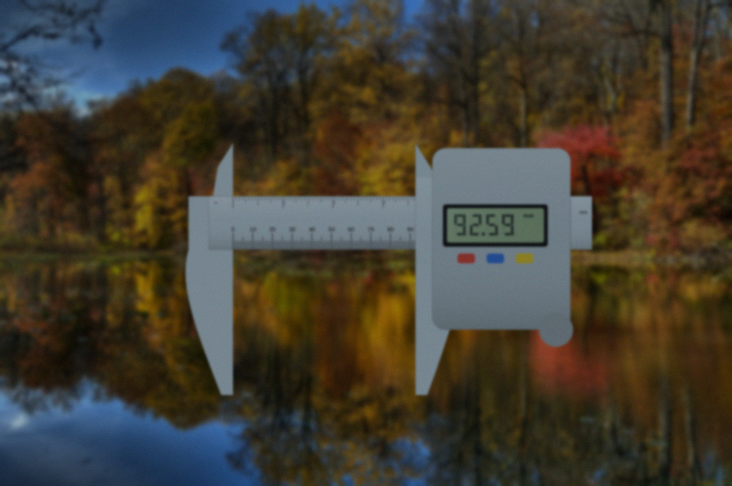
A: mm 92.59
